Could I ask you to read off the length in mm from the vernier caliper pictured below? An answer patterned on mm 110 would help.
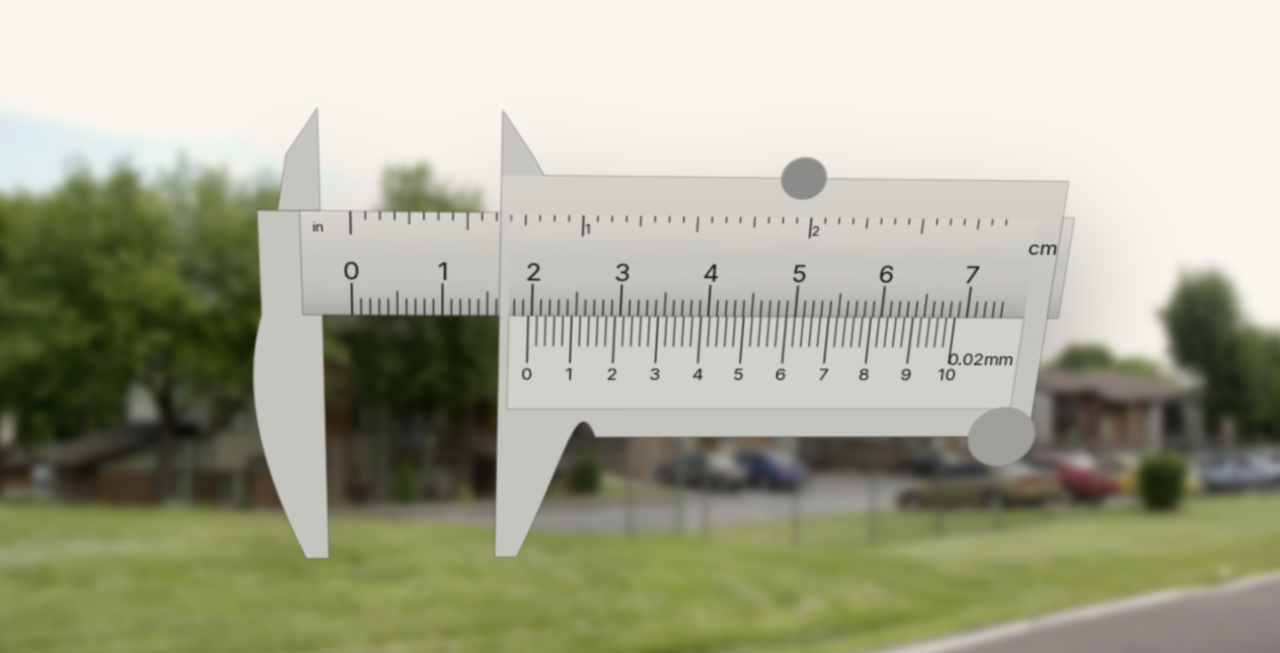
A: mm 19.6
